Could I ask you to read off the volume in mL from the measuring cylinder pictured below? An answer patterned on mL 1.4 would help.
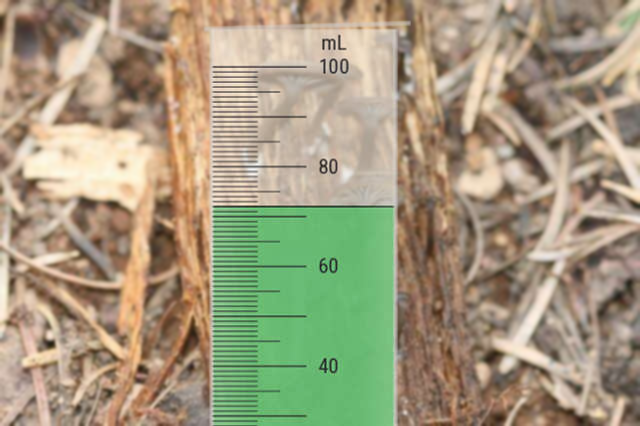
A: mL 72
